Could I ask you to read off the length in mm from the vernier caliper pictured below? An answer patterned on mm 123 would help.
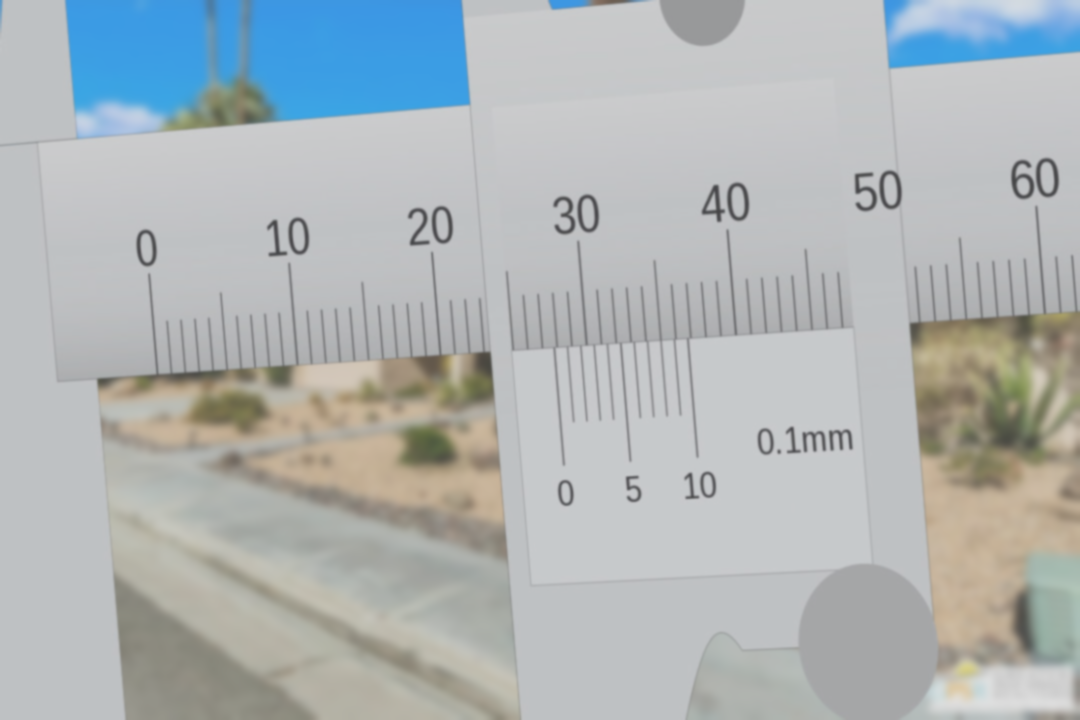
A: mm 27.8
